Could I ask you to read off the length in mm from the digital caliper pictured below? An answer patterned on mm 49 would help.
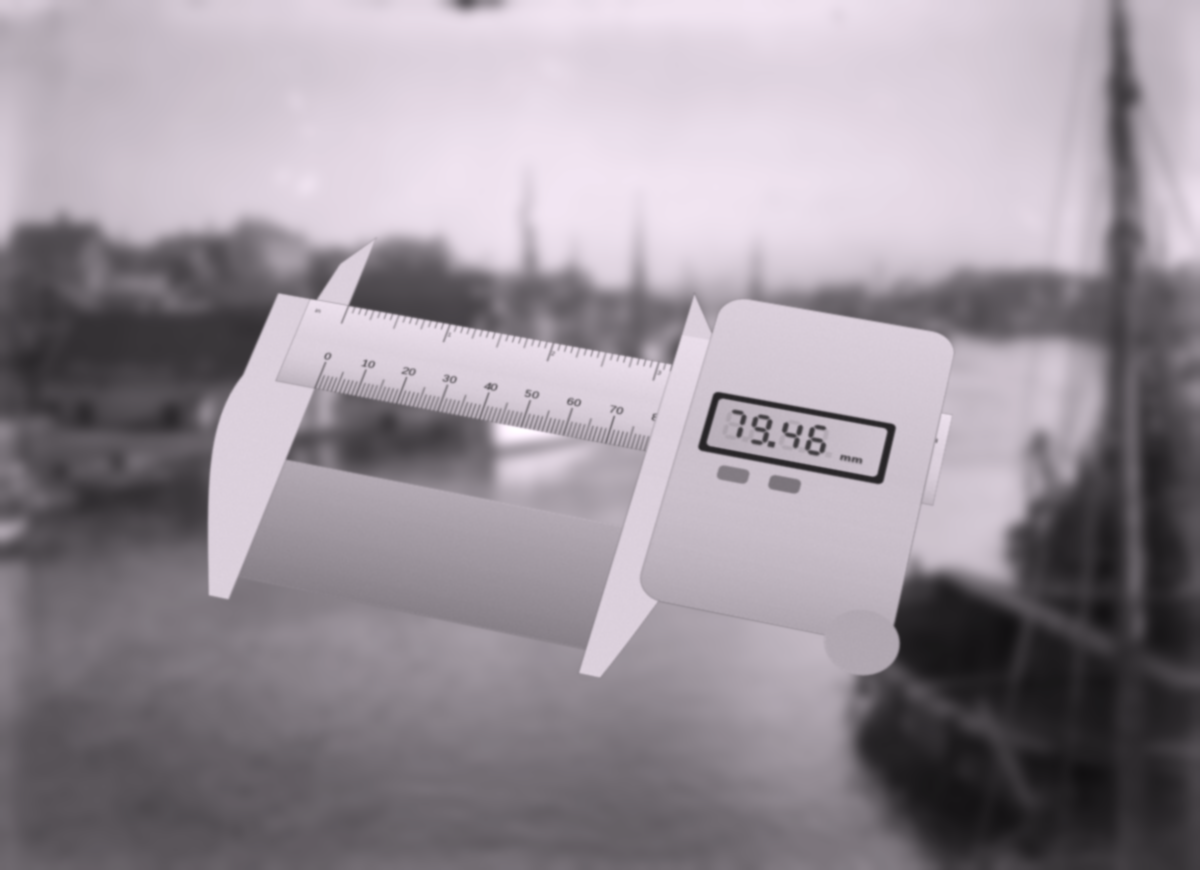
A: mm 79.46
